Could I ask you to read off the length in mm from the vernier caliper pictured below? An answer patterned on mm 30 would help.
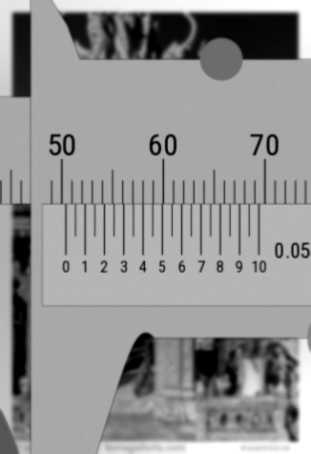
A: mm 50.4
